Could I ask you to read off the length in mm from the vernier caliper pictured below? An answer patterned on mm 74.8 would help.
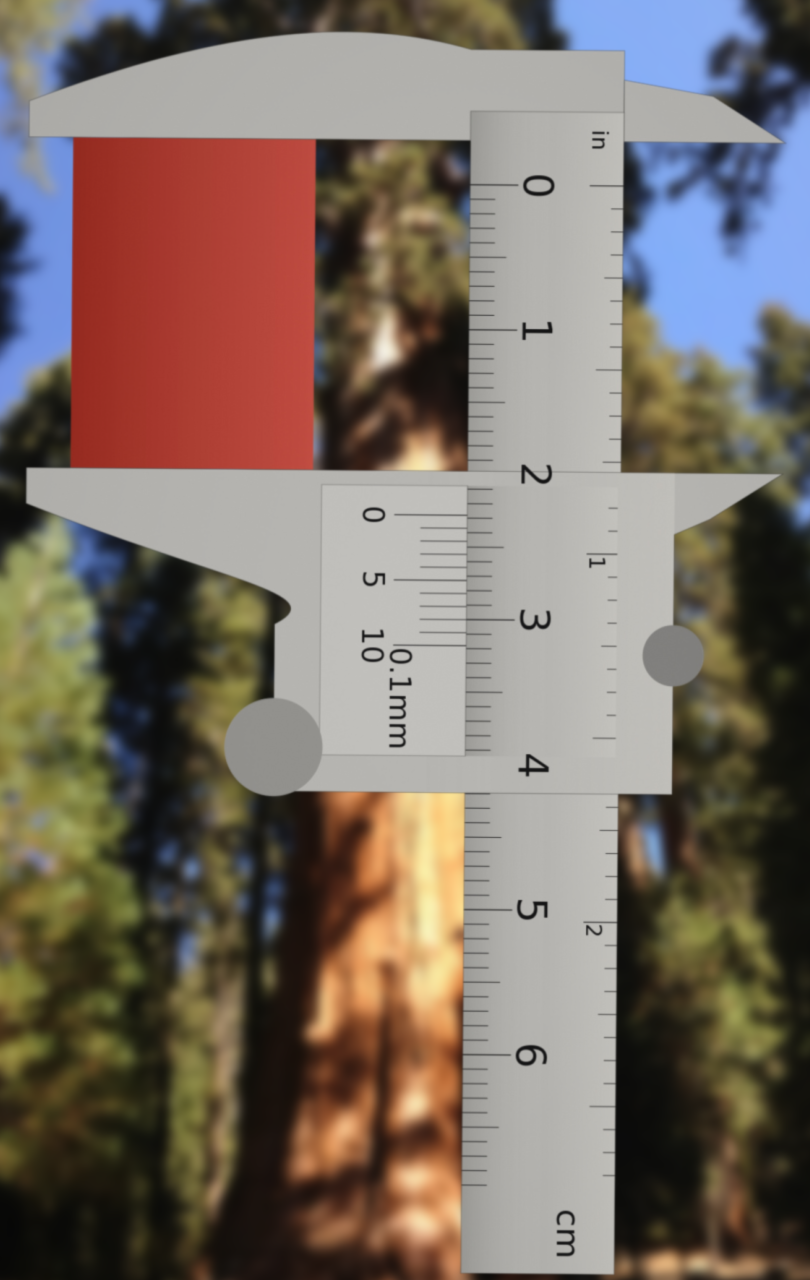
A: mm 22.8
